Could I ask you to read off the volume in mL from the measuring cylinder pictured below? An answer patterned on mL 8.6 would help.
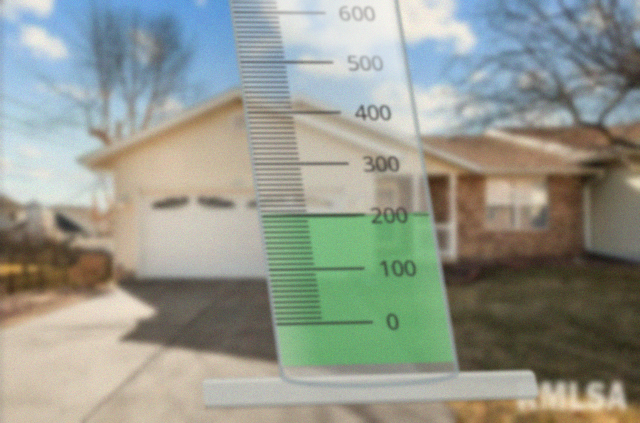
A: mL 200
